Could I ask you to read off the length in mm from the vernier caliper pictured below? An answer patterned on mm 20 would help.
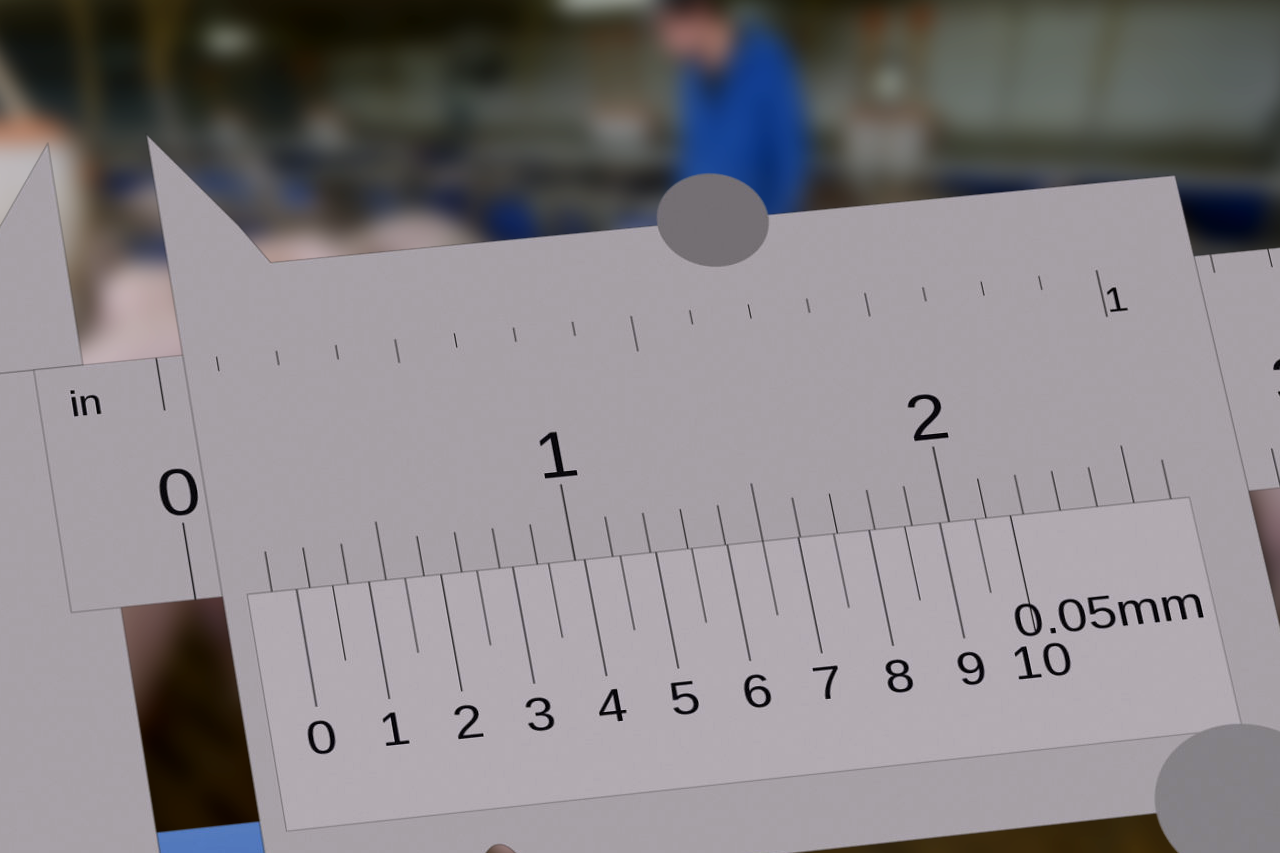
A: mm 2.65
